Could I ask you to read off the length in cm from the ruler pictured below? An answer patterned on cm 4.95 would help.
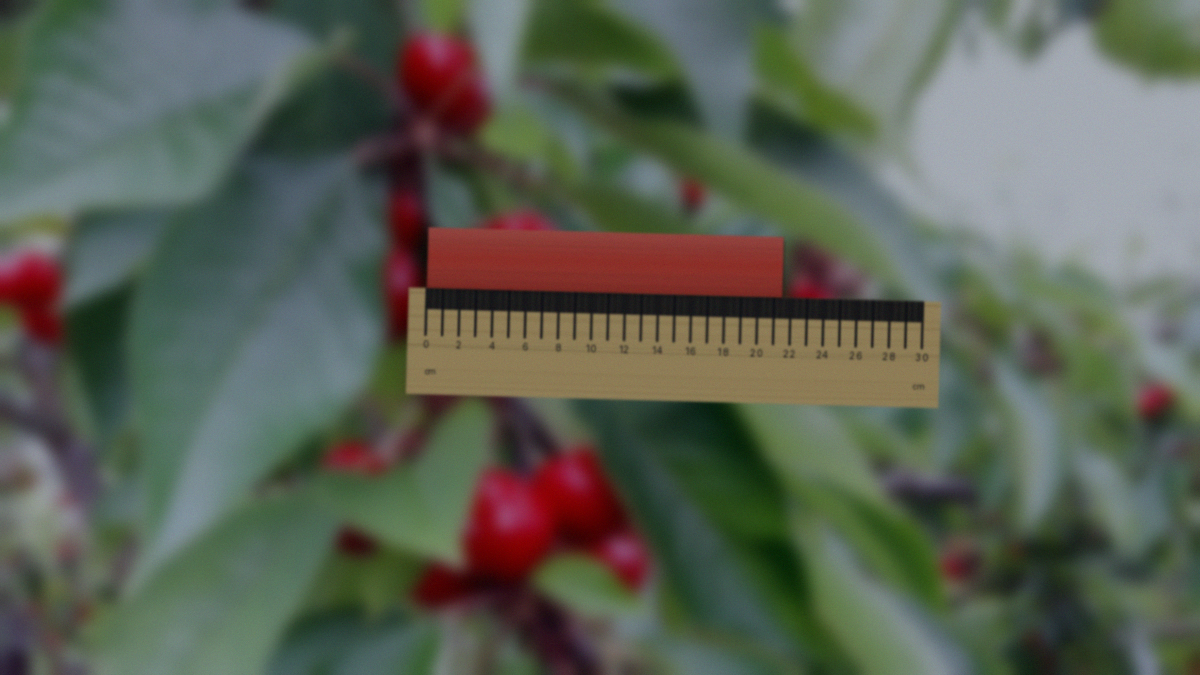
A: cm 21.5
